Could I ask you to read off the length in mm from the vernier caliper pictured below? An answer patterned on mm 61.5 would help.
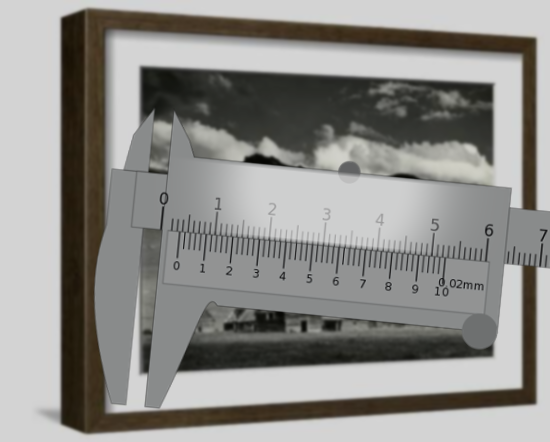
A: mm 3.5
